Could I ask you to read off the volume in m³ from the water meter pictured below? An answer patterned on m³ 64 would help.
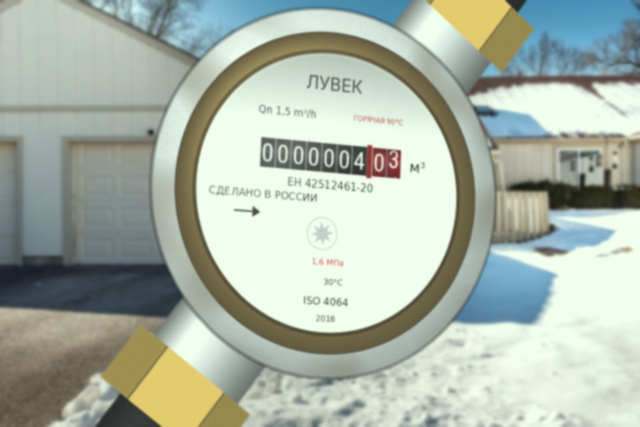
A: m³ 4.03
